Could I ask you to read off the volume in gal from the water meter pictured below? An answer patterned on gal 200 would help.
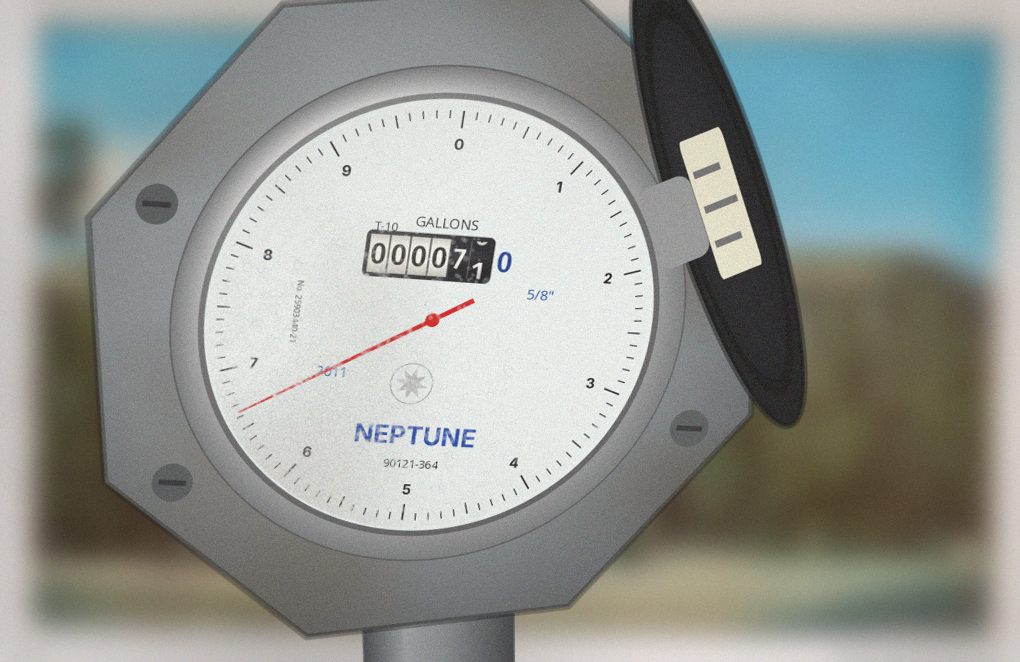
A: gal 706.6
